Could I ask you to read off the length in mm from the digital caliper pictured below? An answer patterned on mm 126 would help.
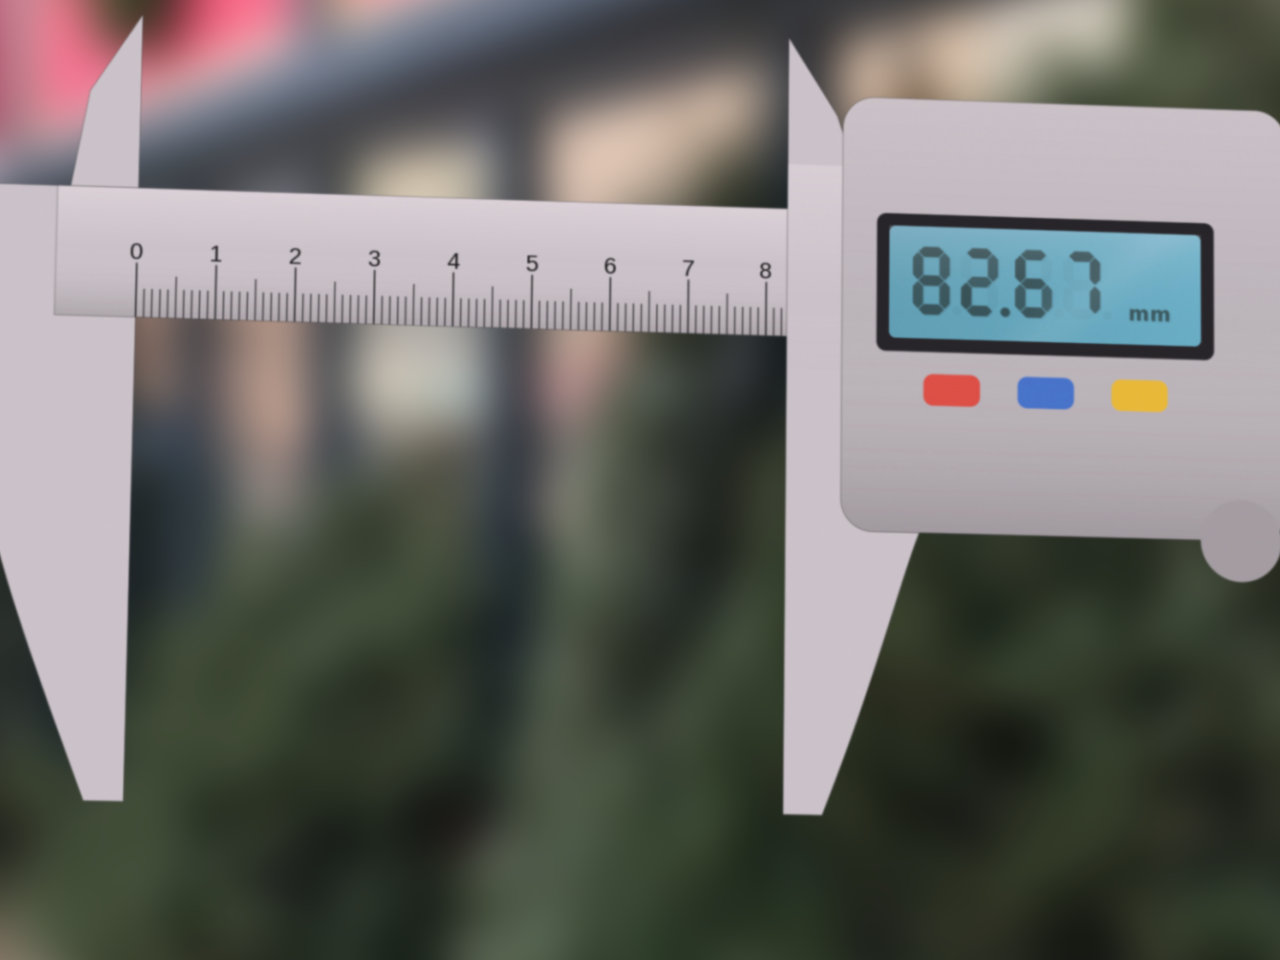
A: mm 82.67
